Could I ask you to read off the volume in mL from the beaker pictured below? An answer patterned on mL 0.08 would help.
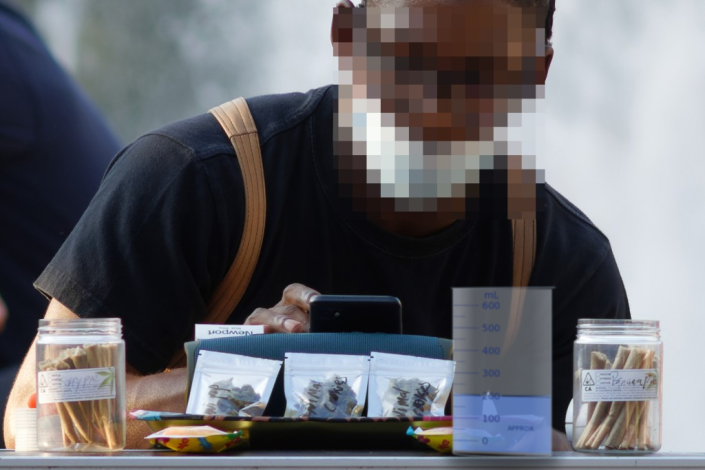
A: mL 200
